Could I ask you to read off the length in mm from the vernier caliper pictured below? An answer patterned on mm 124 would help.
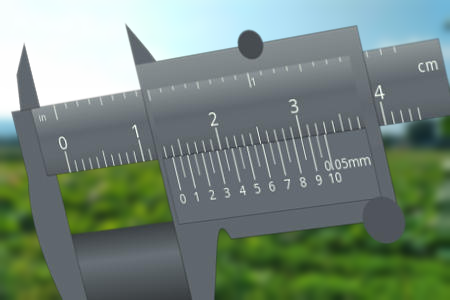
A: mm 13.8
